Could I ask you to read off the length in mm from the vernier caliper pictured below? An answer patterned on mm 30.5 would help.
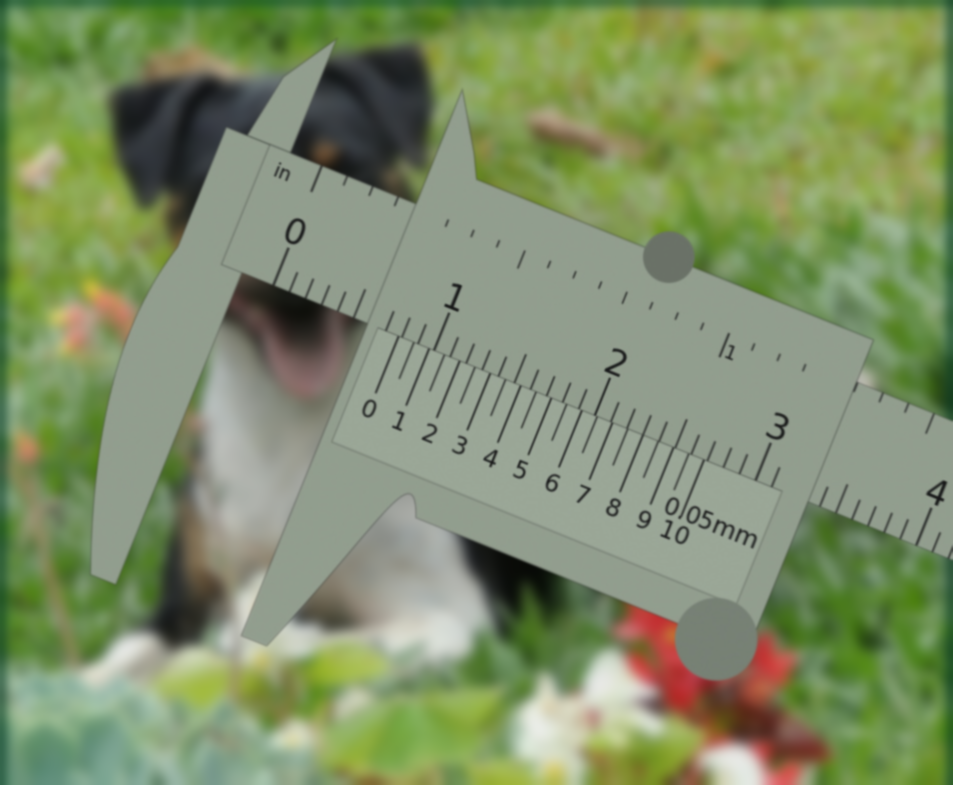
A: mm 7.8
